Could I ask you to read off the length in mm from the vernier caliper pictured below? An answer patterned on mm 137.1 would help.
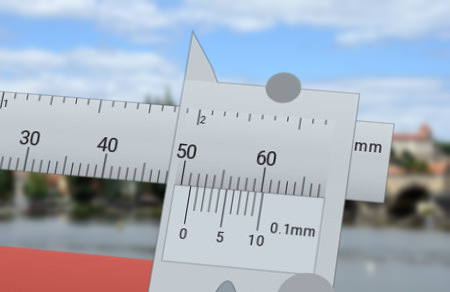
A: mm 51.2
